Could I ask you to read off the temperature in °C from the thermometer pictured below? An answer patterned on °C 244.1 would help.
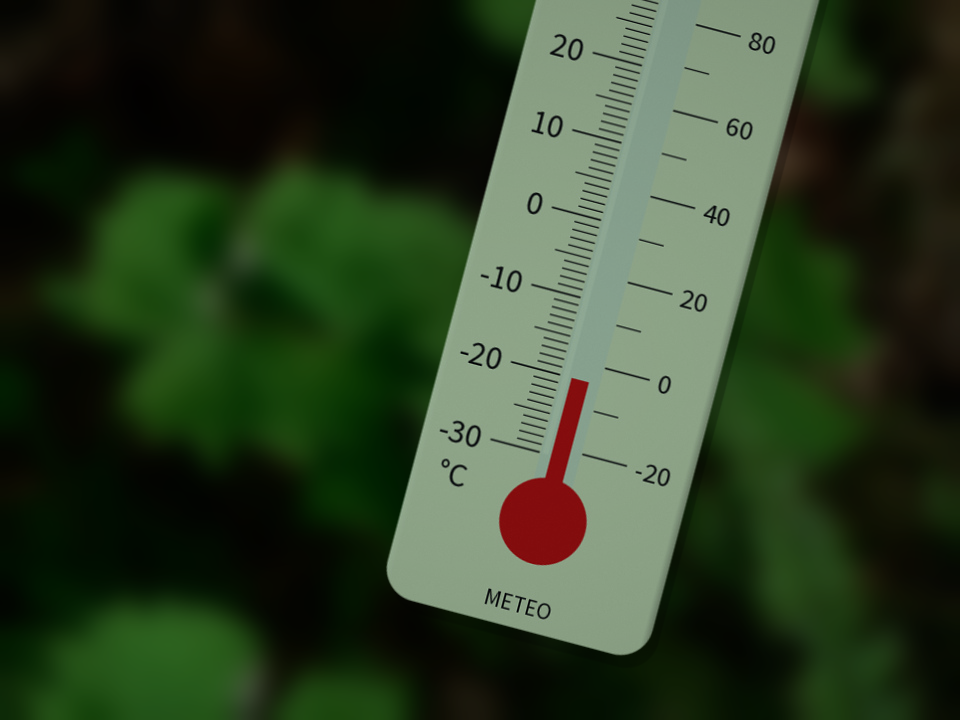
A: °C -20
